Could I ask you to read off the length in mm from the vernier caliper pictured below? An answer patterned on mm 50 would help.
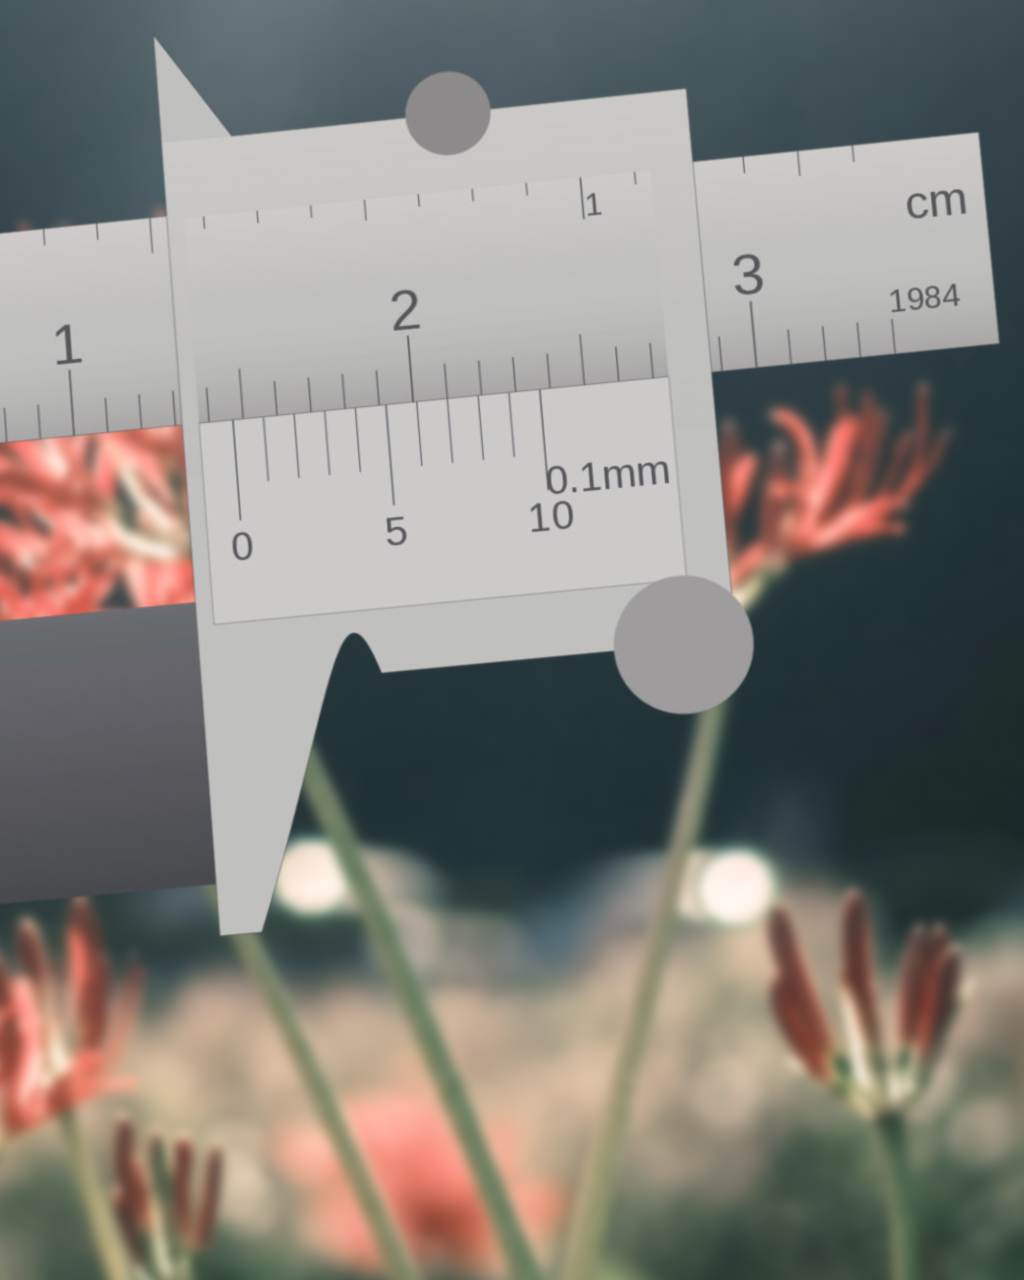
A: mm 14.7
